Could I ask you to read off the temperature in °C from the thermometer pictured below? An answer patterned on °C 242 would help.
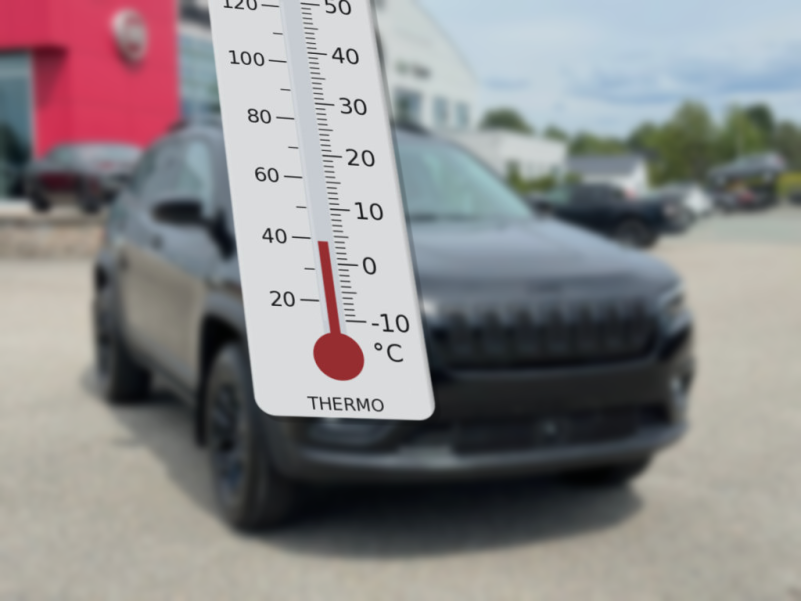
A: °C 4
